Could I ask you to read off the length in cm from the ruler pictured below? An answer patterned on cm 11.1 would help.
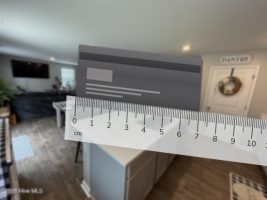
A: cm 7
